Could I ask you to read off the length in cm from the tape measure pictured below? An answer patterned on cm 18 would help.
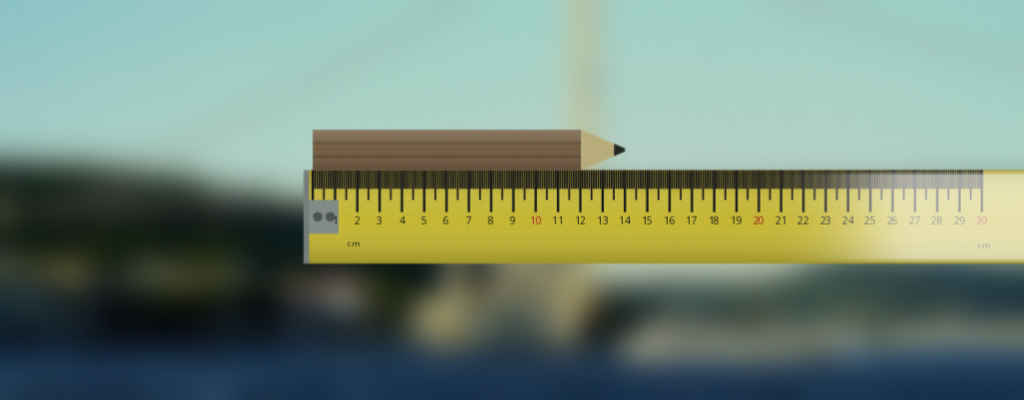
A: cm 14
